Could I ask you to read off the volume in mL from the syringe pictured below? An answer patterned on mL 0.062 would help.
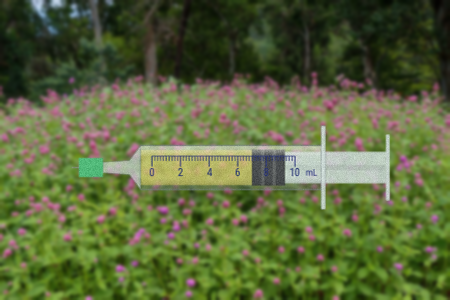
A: mL 7
